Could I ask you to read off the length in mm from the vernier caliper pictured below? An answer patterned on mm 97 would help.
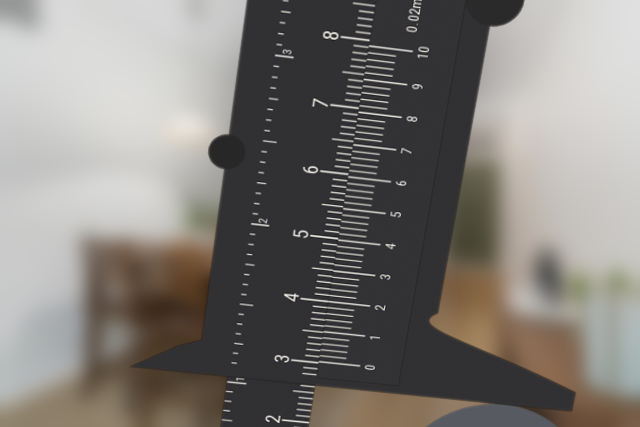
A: mm 30.2
